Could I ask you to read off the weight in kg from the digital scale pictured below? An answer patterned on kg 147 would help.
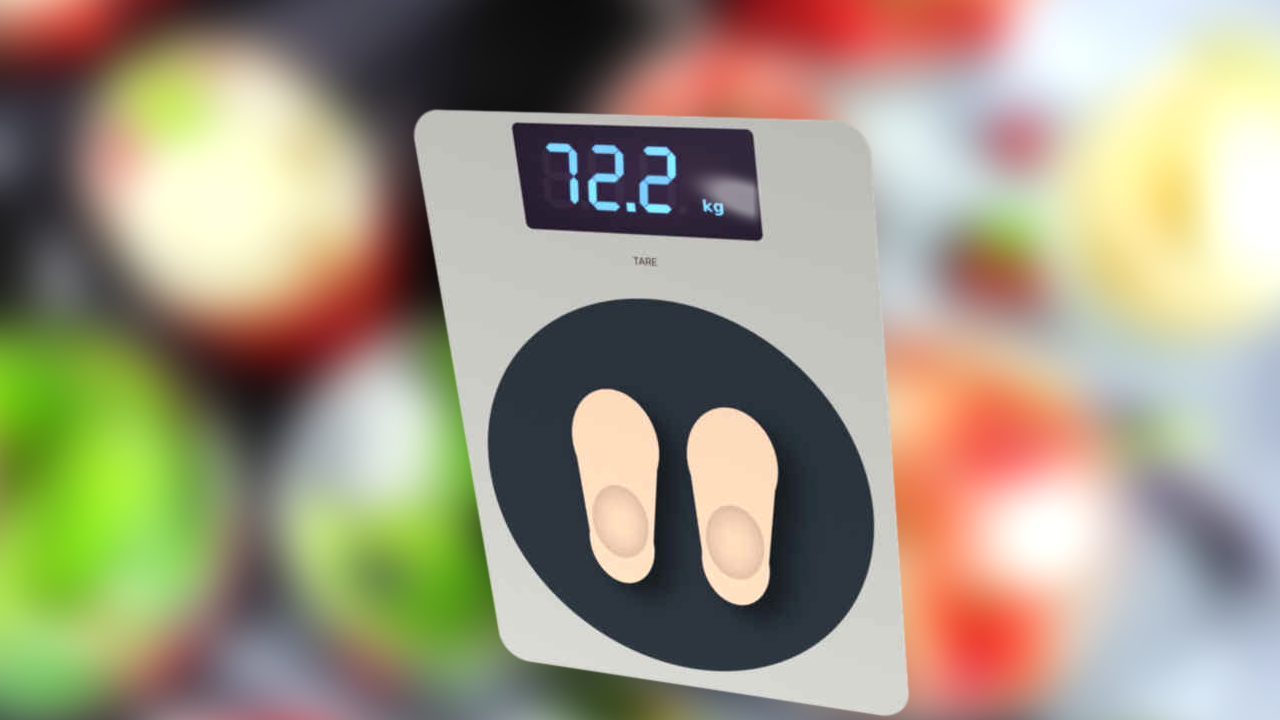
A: kg 72.2
